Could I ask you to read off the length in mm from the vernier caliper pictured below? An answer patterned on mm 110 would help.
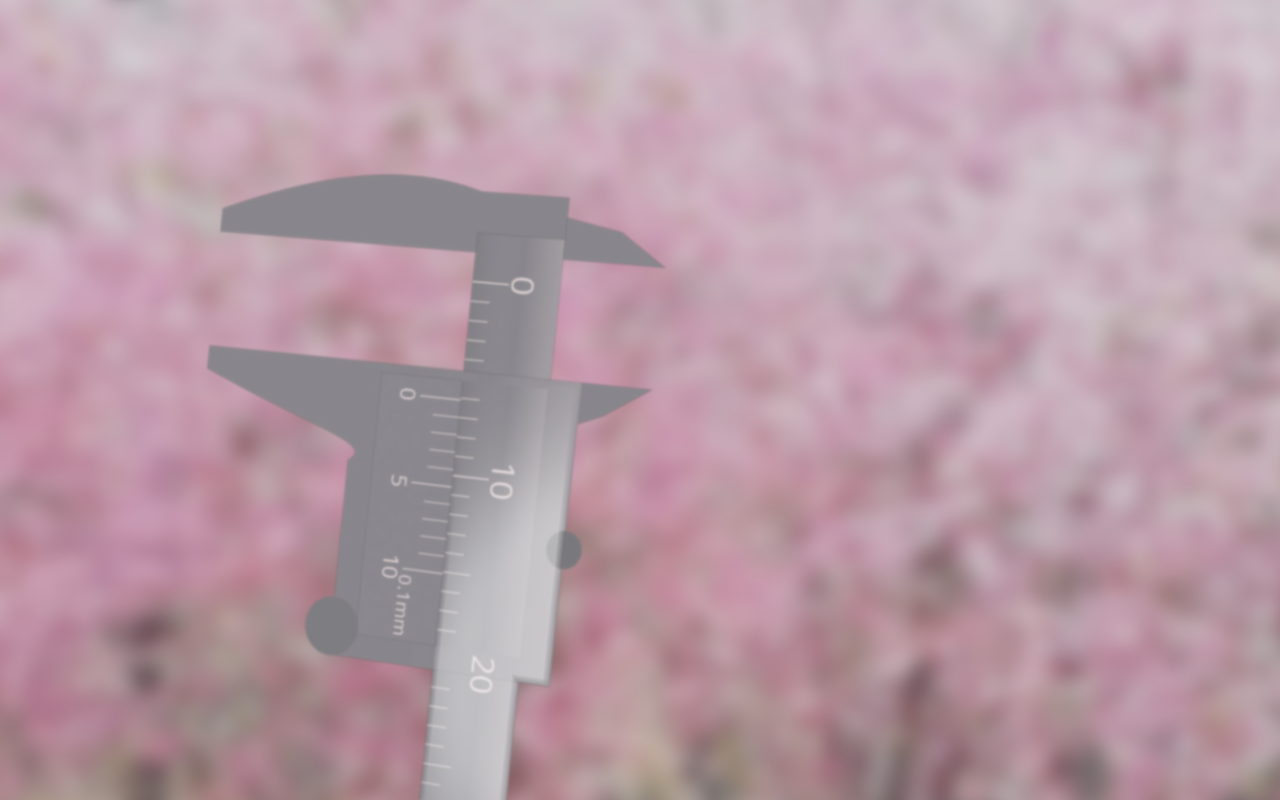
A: mm 6.1
